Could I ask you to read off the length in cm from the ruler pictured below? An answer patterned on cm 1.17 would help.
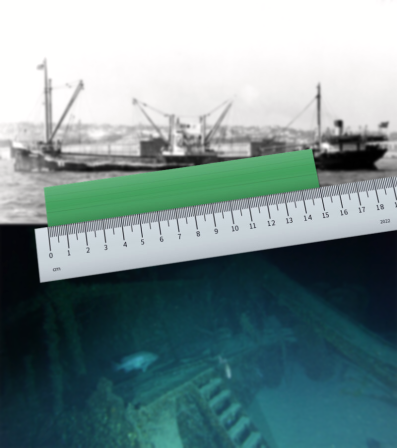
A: cm 15
